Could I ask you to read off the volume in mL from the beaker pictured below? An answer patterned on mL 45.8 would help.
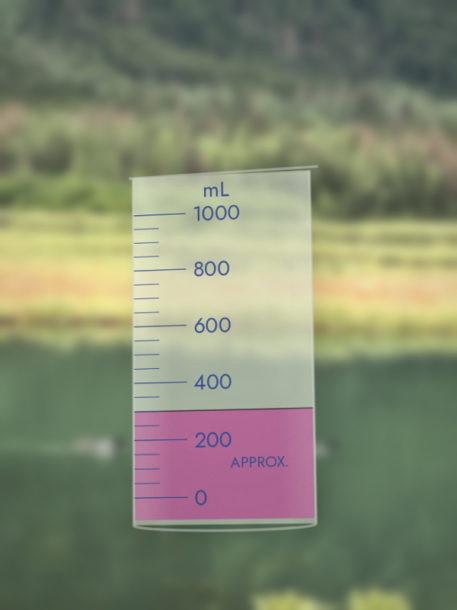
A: mL 300
